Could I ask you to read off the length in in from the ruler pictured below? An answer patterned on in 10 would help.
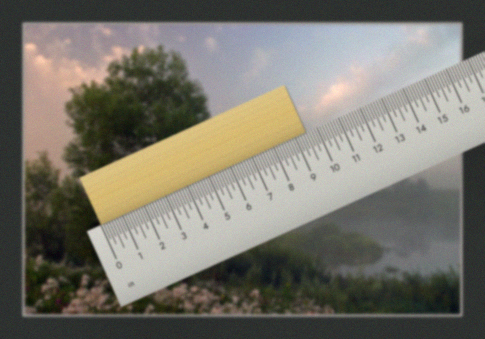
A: in 9.5
